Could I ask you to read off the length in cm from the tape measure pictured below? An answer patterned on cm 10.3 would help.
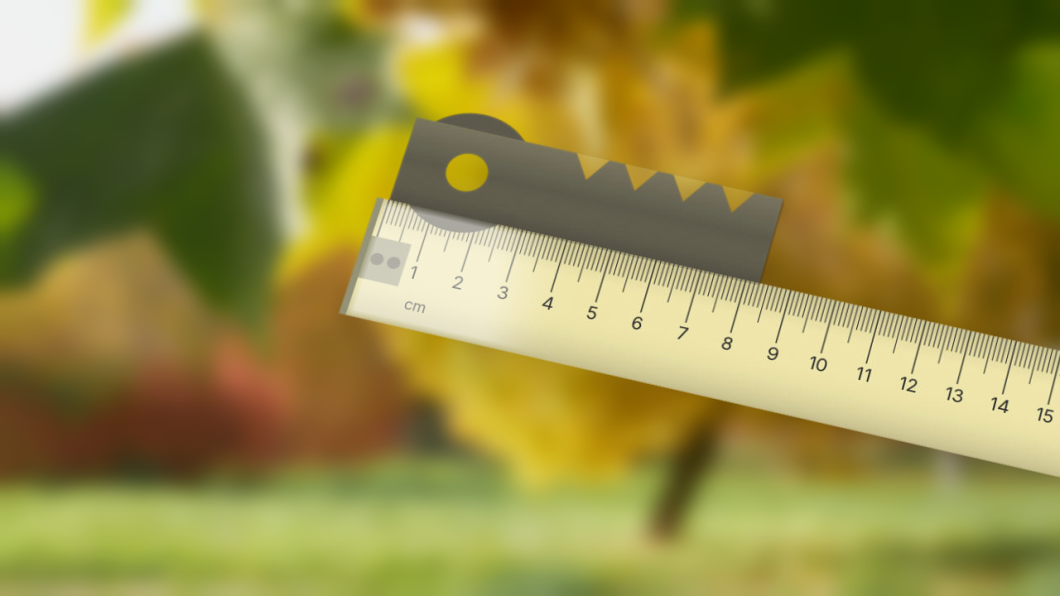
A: cm 8.3
